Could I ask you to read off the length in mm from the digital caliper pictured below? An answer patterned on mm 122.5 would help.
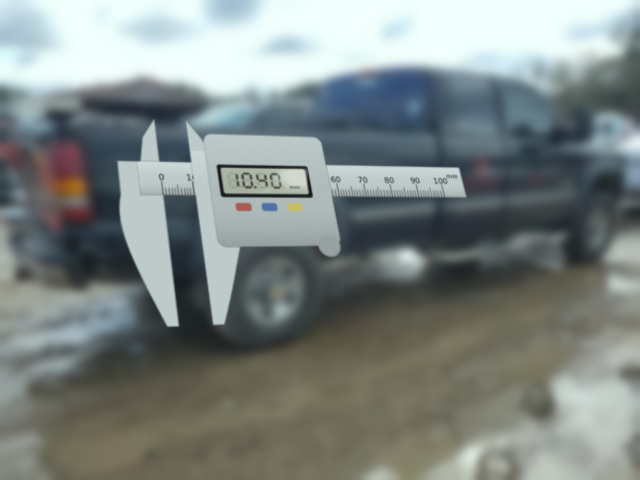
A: mm 10.40
